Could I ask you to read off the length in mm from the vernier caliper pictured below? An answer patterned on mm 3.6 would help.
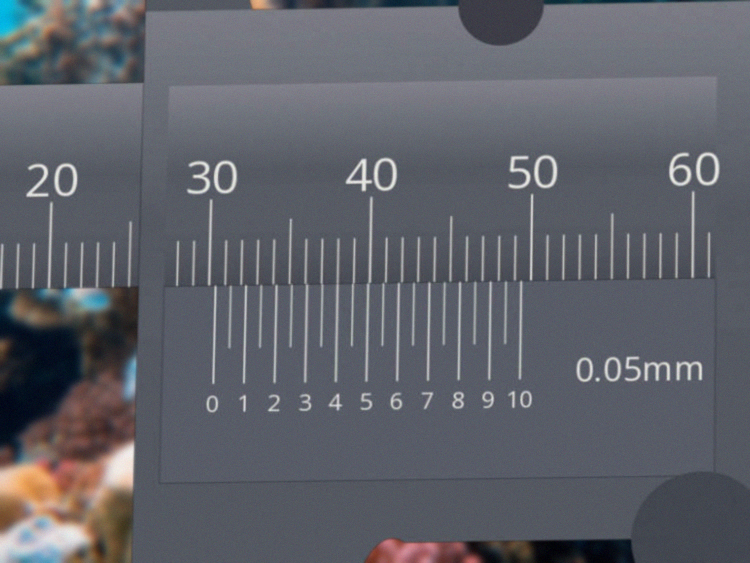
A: mm 30.4
